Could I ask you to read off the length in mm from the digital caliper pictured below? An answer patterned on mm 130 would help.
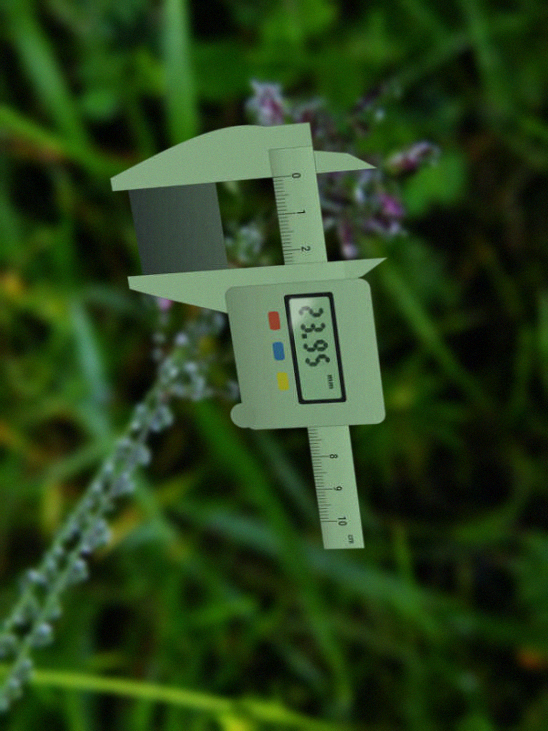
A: mm 23.95
